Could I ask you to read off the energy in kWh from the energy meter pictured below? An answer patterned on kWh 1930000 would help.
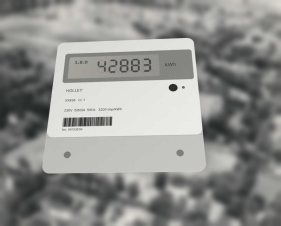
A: kWh 42883
